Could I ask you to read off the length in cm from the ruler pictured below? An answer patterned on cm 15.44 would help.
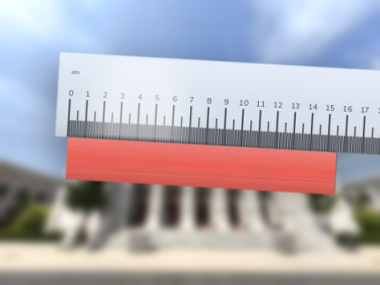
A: cm 15.5
